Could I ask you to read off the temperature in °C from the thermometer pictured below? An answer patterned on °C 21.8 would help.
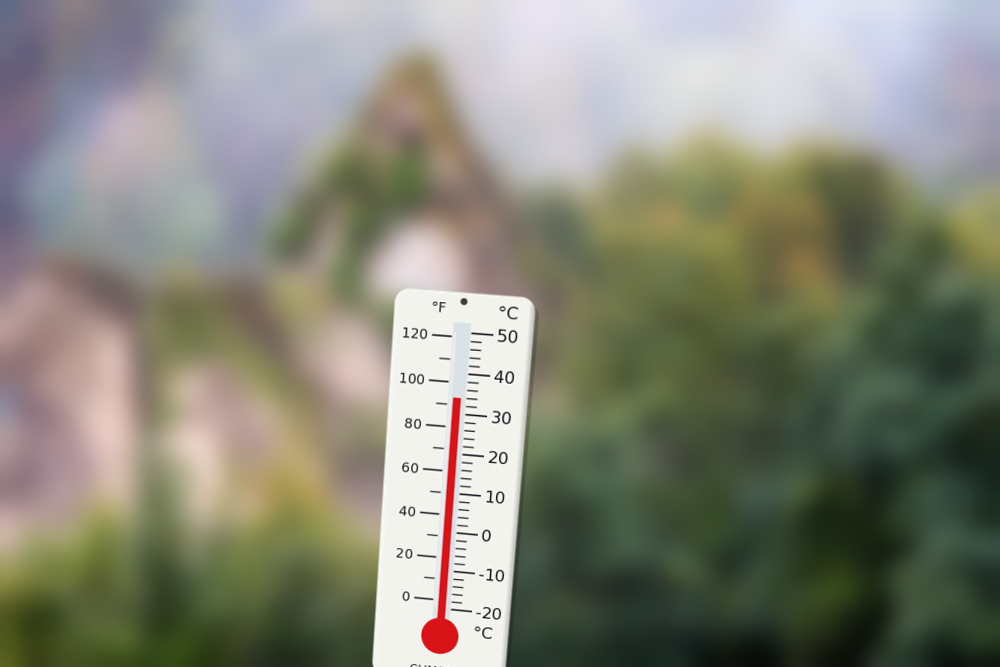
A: °C 34
